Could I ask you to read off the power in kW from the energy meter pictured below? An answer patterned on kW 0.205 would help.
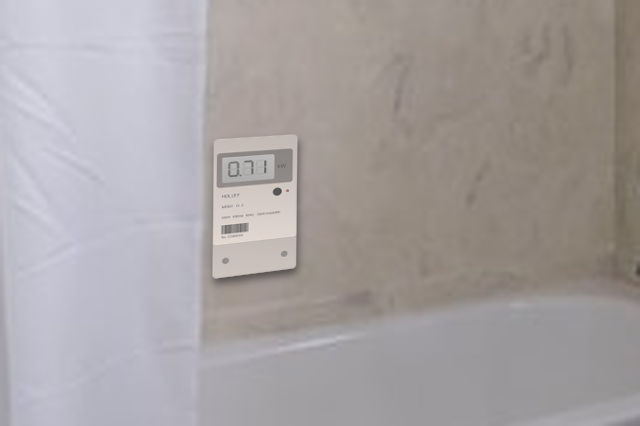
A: kW 0.71
